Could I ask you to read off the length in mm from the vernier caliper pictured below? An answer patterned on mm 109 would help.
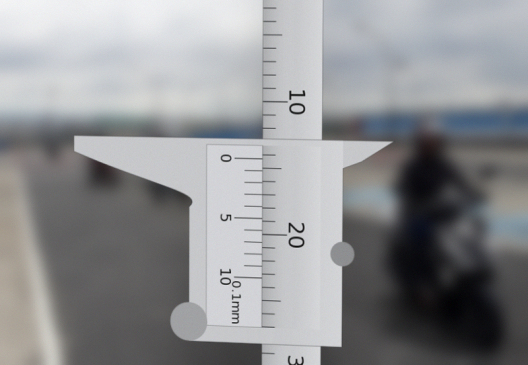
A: mm 14.3
